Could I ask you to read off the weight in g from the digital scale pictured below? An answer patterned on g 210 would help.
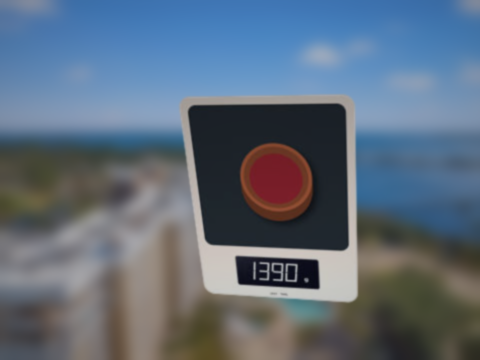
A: g 1390
